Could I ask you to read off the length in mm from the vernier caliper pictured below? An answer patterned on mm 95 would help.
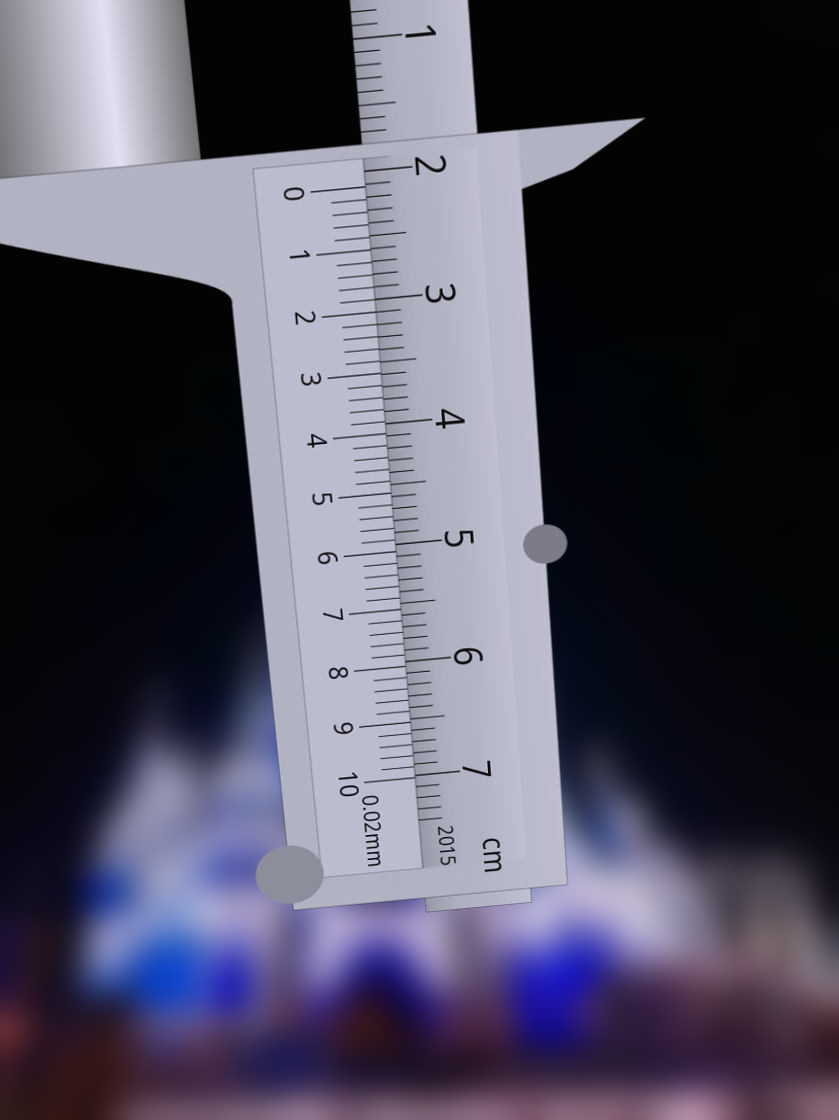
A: mm 21.2
